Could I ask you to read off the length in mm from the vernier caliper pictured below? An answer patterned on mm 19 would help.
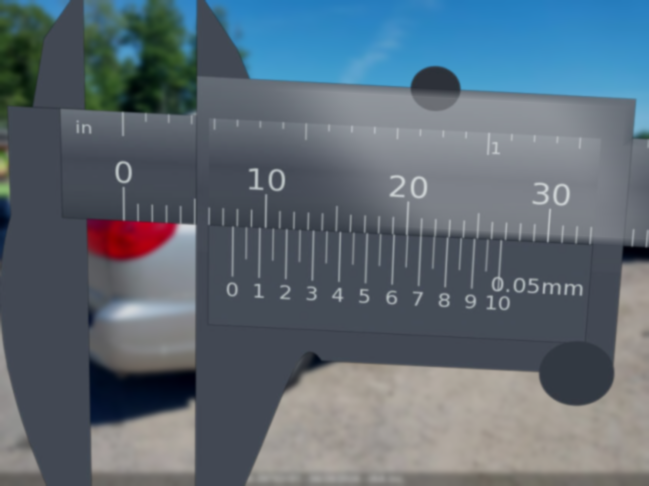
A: mm 7.7
